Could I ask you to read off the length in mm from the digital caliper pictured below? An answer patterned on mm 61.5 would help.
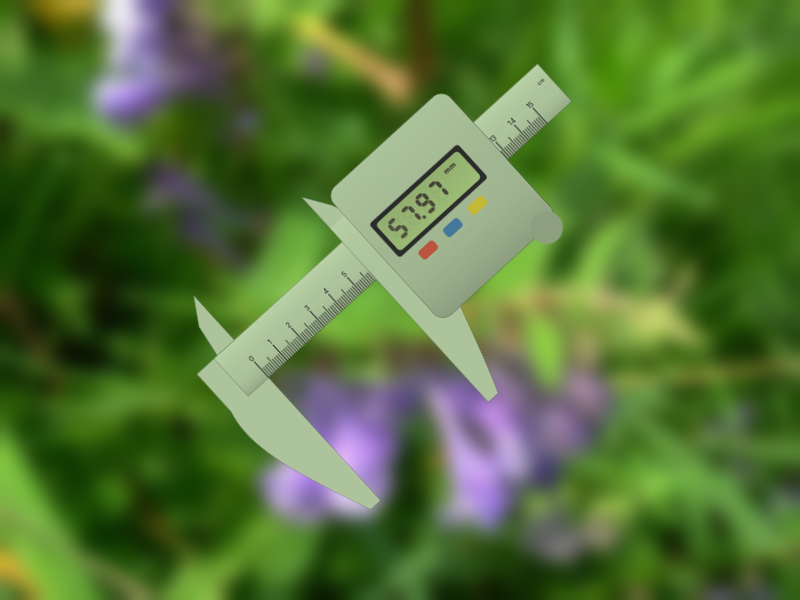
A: mm 57.97
